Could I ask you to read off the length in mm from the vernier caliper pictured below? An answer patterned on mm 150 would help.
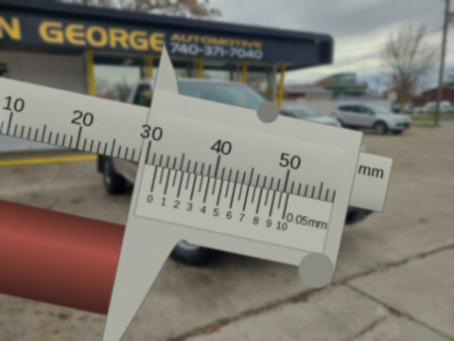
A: mm 31.6
